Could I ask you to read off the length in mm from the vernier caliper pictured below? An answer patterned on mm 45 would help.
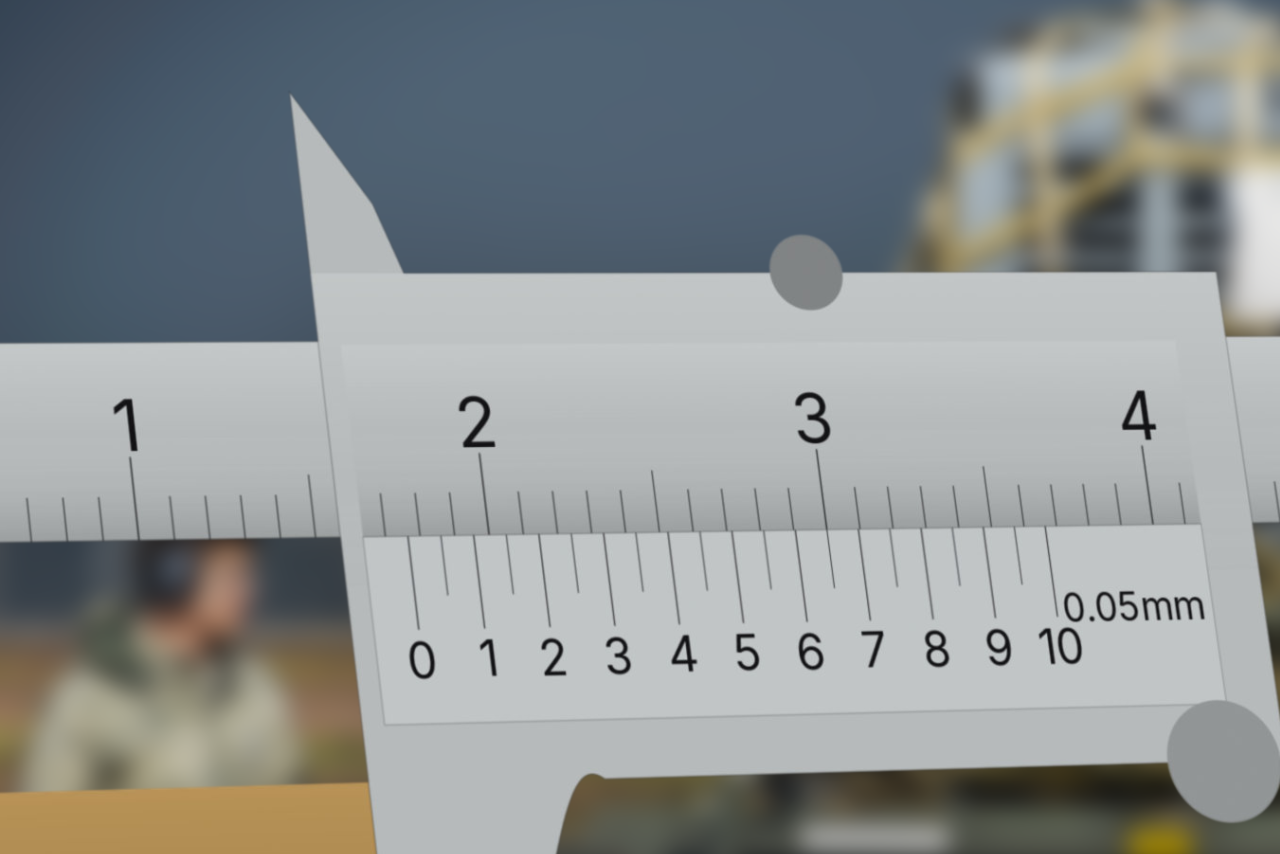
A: mm 17.65
